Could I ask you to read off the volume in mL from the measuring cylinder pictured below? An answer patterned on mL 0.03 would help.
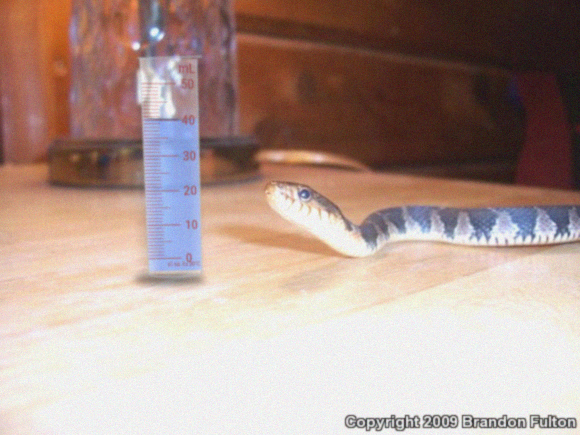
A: mL 40
